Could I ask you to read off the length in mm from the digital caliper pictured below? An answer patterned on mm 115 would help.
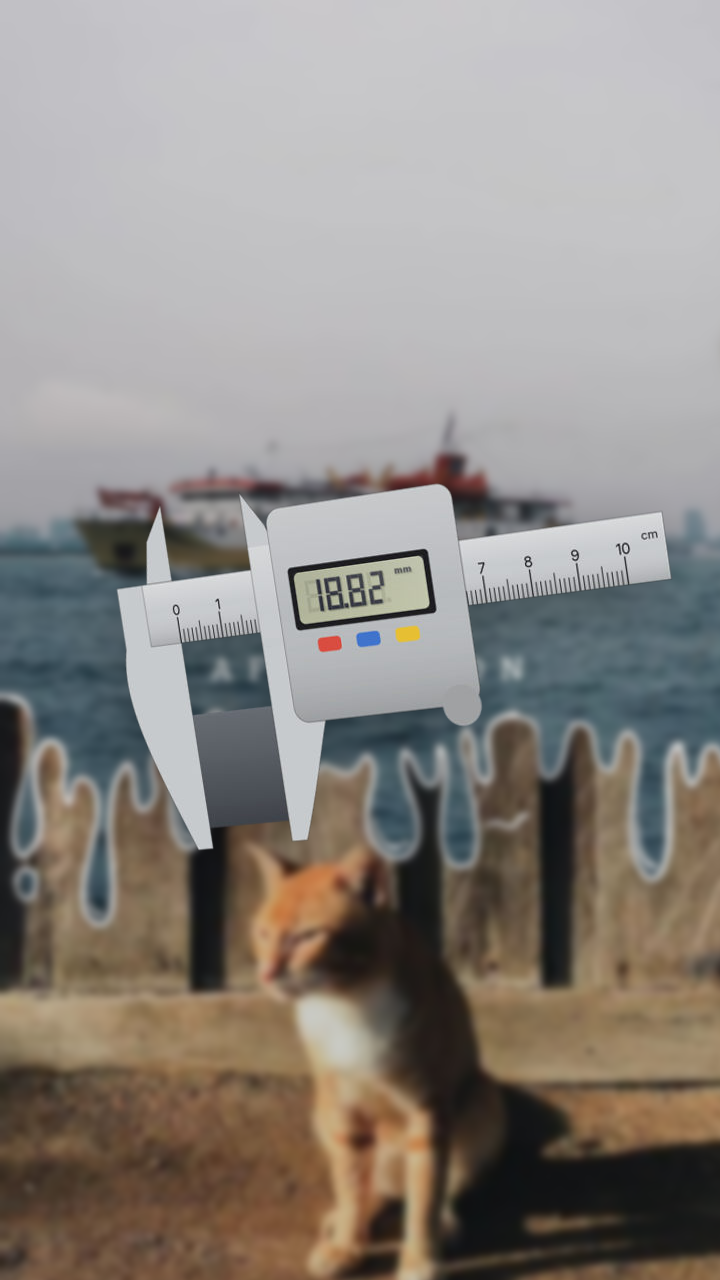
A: mm 18.82
